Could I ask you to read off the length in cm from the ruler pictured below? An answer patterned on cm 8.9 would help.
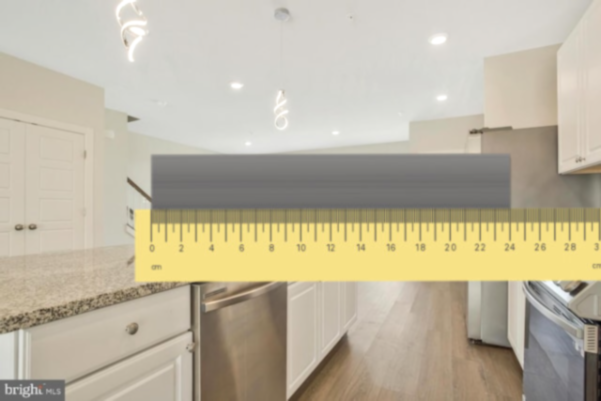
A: cm 24
